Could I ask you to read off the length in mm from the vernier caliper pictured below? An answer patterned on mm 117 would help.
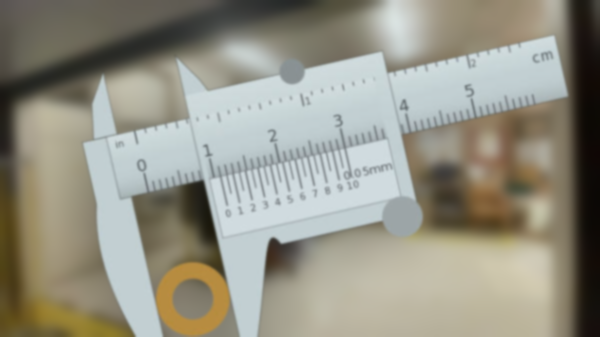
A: mm 11.0
